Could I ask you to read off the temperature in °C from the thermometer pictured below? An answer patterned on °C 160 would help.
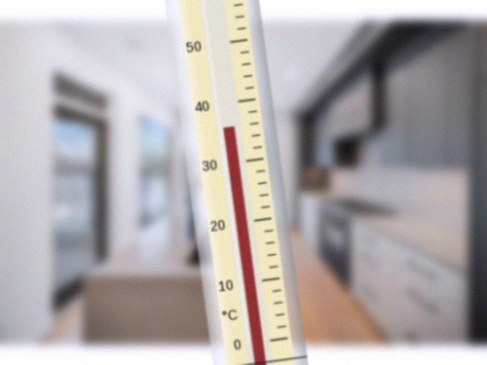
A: °C 36
